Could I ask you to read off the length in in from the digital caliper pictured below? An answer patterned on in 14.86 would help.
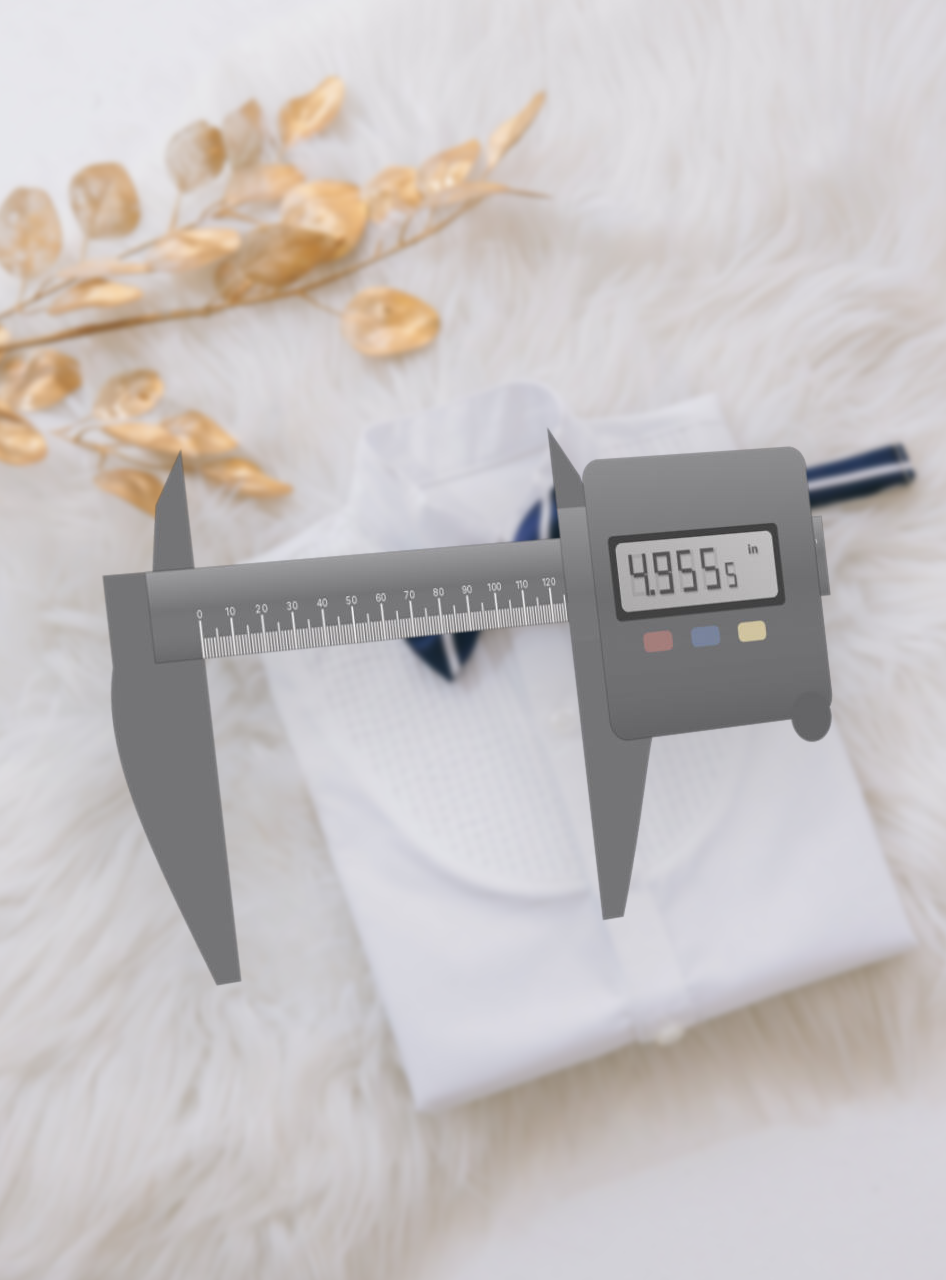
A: in 4.9555
